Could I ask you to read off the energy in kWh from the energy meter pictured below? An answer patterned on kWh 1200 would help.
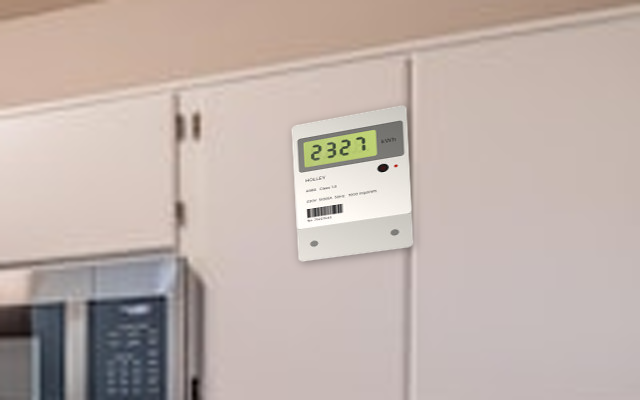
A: kWh 2327
